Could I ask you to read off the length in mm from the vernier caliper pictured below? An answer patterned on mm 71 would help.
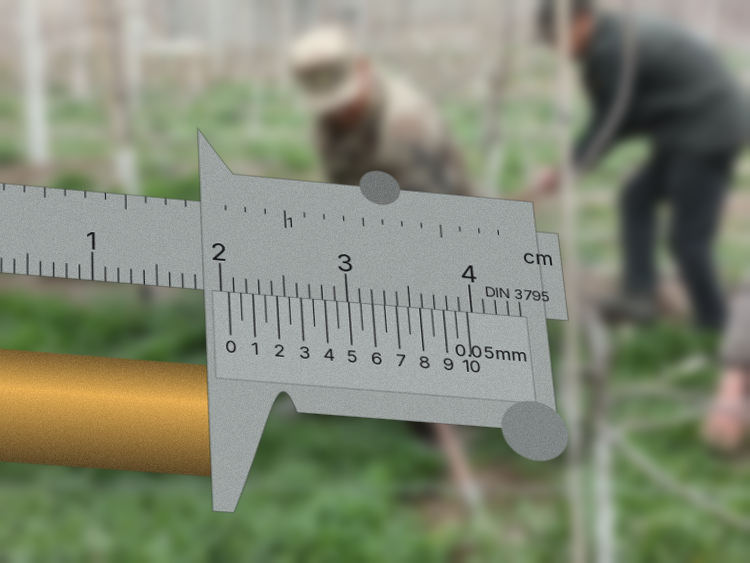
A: mm 20.6
